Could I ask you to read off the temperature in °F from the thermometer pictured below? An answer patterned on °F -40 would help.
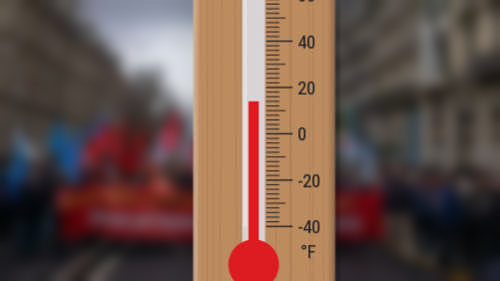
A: °F 14
